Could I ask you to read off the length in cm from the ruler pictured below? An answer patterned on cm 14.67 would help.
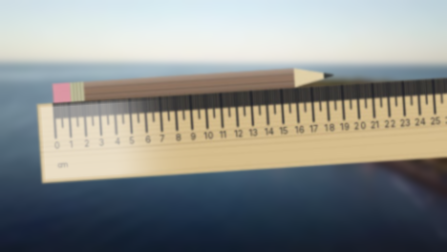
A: cm 18.5
